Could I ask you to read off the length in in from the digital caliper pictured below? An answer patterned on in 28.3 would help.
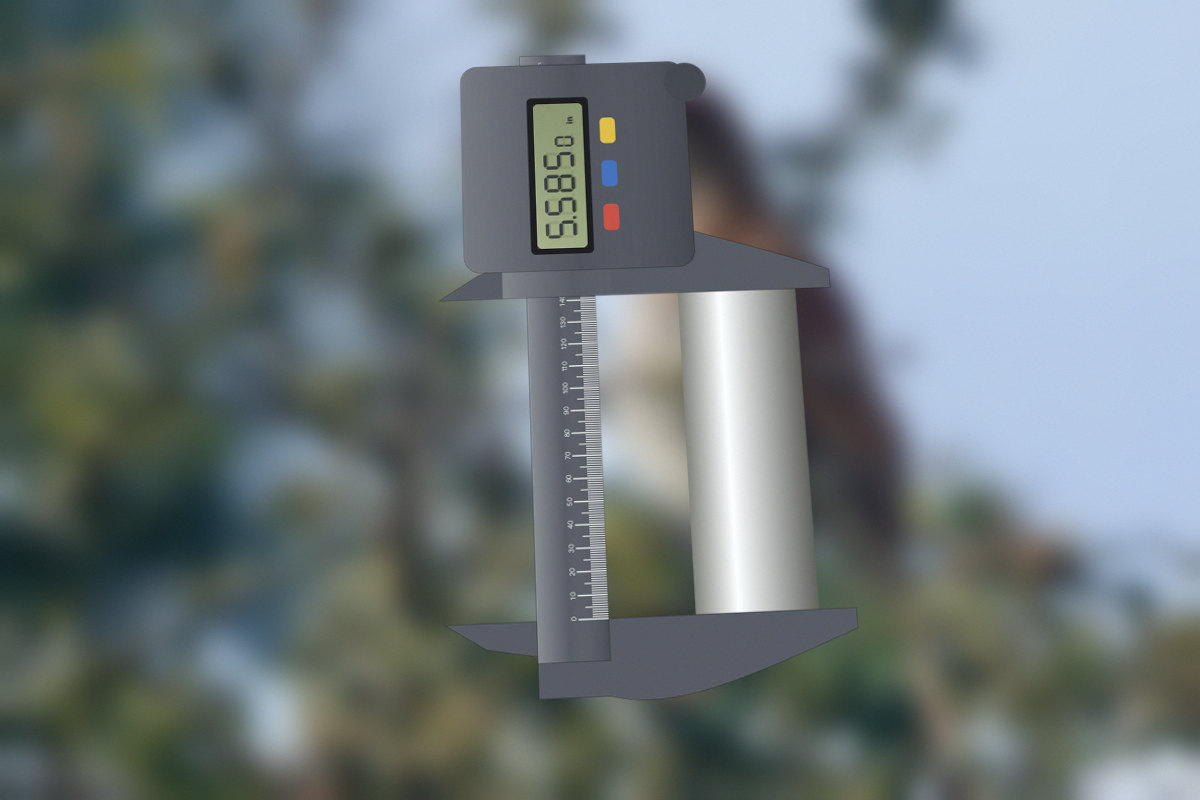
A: in 5.5850
